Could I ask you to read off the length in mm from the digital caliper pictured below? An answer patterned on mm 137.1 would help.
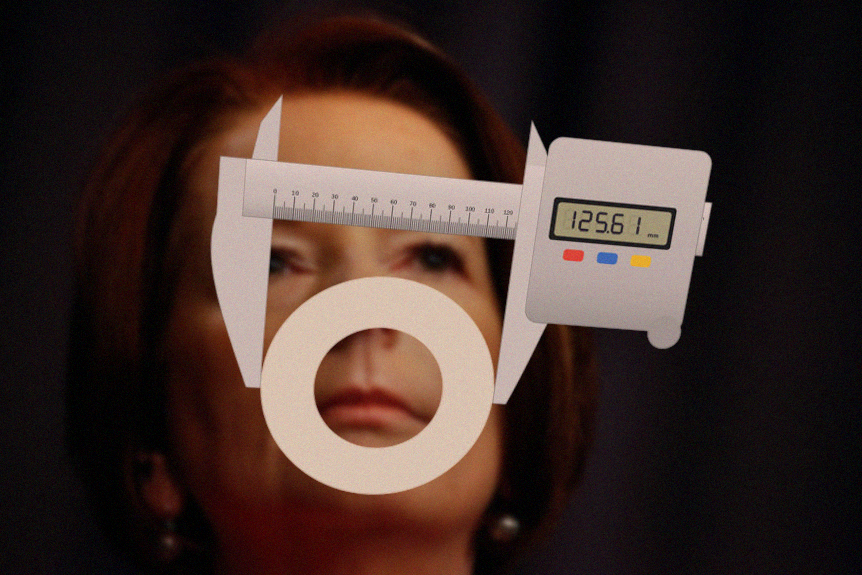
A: mm 125.61
